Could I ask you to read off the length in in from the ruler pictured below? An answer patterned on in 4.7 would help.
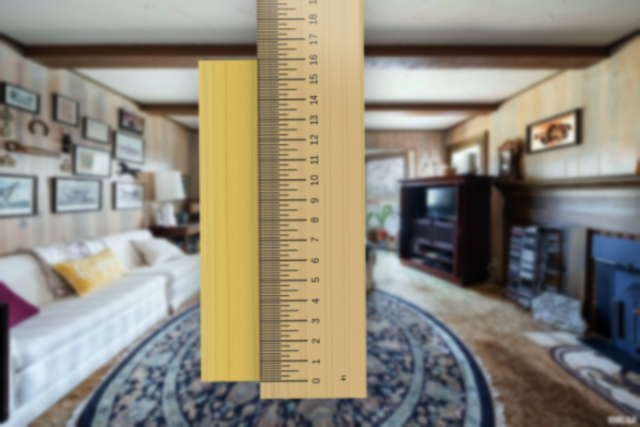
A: in 16
